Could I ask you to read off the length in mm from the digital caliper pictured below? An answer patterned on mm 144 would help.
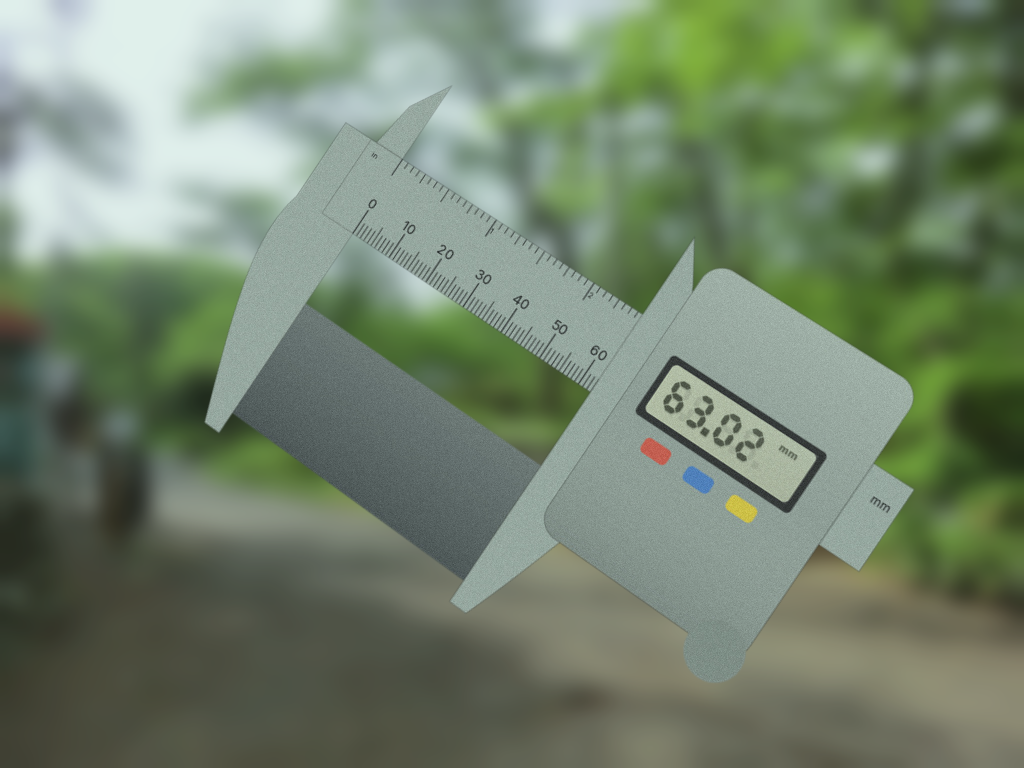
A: mm 63.02
